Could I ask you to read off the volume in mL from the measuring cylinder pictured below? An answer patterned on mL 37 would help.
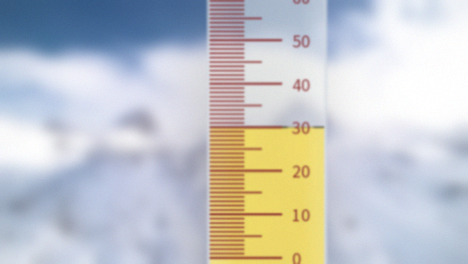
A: mL 30
